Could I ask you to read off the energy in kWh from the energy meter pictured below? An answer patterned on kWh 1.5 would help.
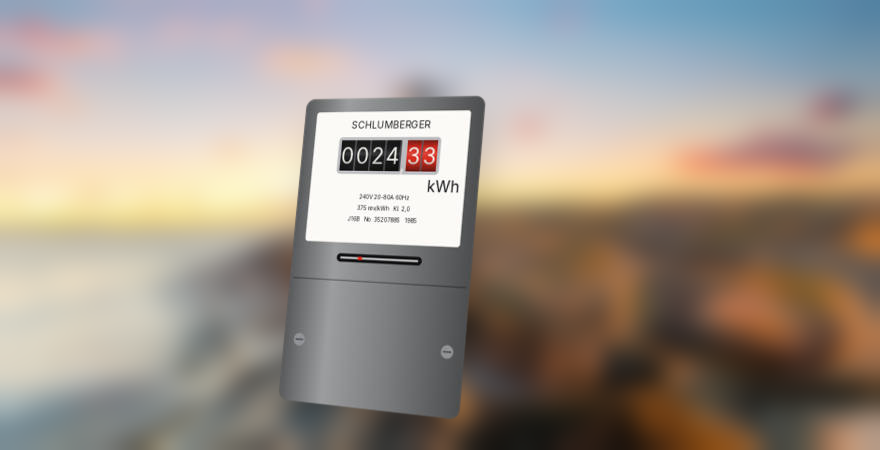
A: kWh 24.33
